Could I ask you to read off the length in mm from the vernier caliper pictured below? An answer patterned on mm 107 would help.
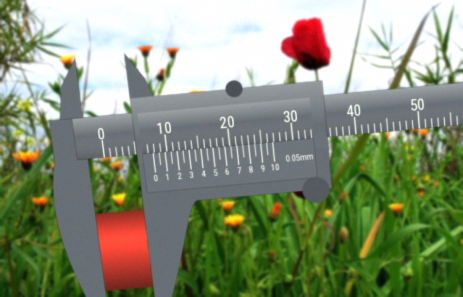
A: mm 7.8
